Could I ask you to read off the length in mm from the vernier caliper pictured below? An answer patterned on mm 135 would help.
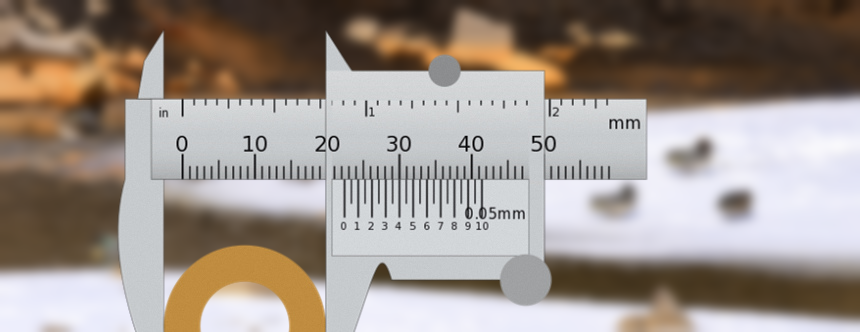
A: mm 22.4
